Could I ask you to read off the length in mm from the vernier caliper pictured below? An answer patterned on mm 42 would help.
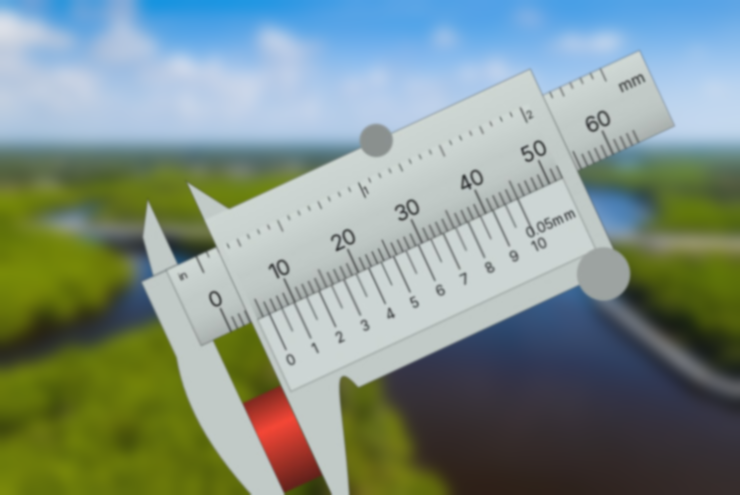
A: mm 6.0
